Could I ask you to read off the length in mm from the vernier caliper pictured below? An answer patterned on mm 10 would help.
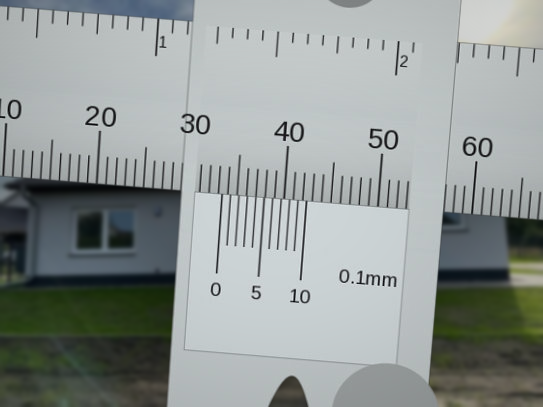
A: mm 33.4
